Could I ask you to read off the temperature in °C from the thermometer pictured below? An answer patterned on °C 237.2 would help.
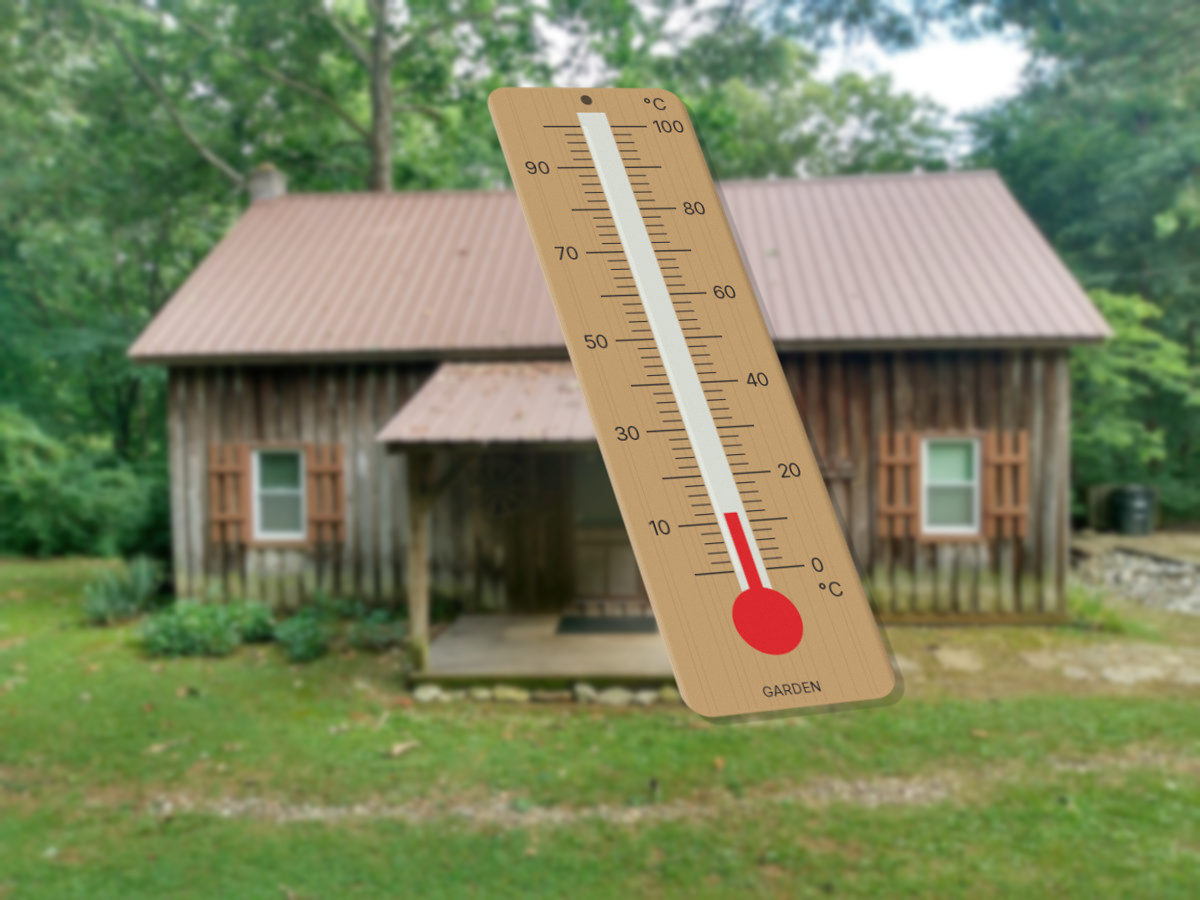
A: °C 12
